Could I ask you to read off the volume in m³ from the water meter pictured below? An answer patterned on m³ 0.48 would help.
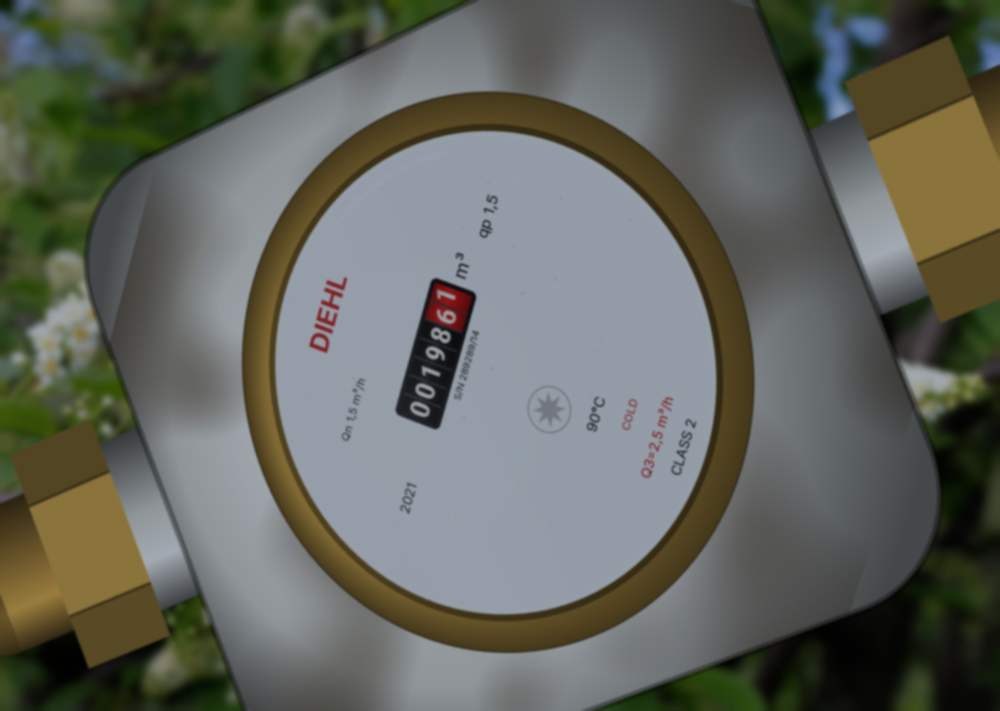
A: m³ 198.61
